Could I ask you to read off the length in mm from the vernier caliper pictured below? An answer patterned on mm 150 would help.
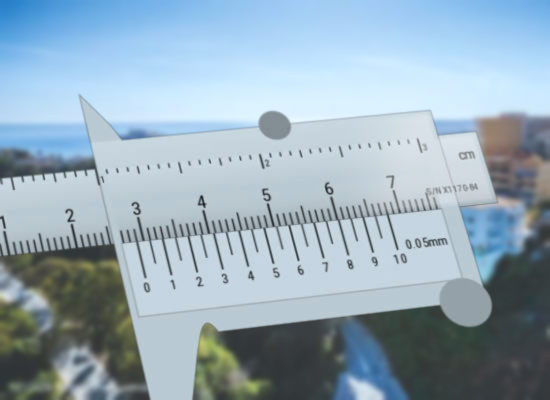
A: mm 29.0
